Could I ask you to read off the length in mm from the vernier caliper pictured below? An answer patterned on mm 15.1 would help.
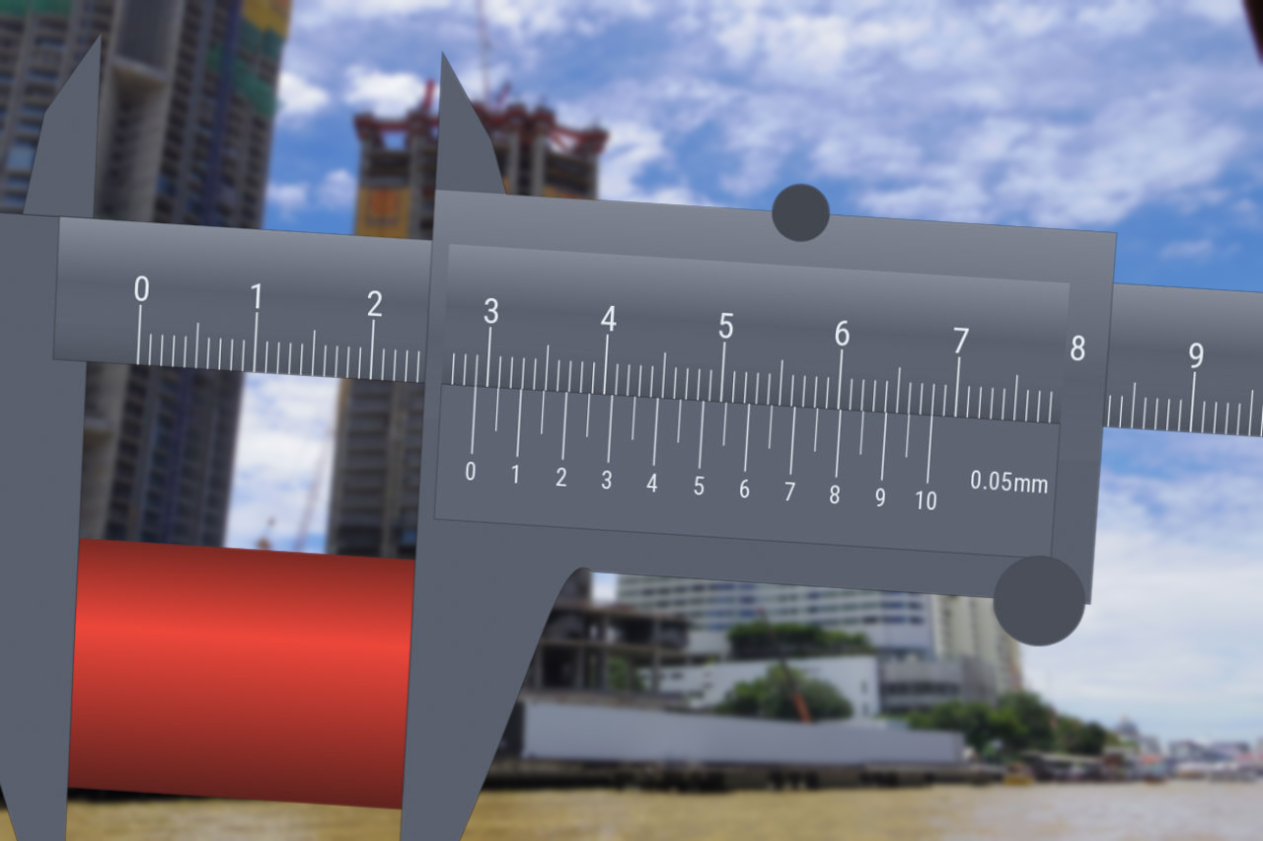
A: mm 29.0
